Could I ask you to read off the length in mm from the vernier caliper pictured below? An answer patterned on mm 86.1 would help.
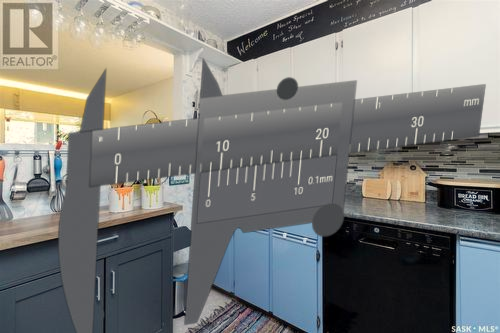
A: mm 9.0
